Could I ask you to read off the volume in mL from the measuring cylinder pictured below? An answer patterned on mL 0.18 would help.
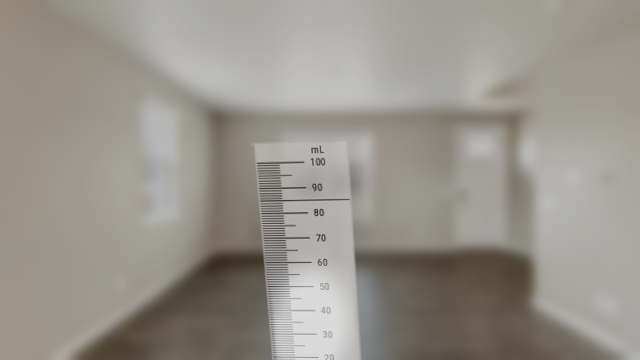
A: mL 85
